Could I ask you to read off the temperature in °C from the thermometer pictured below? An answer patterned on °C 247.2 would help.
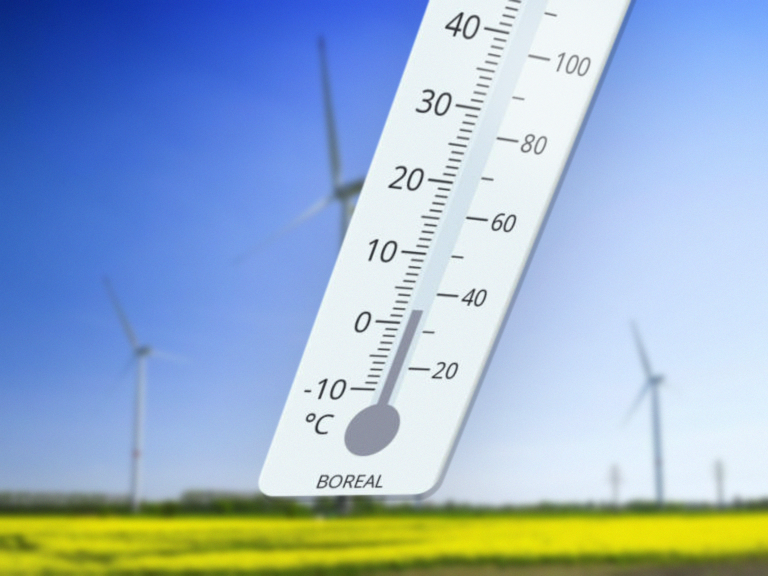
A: °C 2
